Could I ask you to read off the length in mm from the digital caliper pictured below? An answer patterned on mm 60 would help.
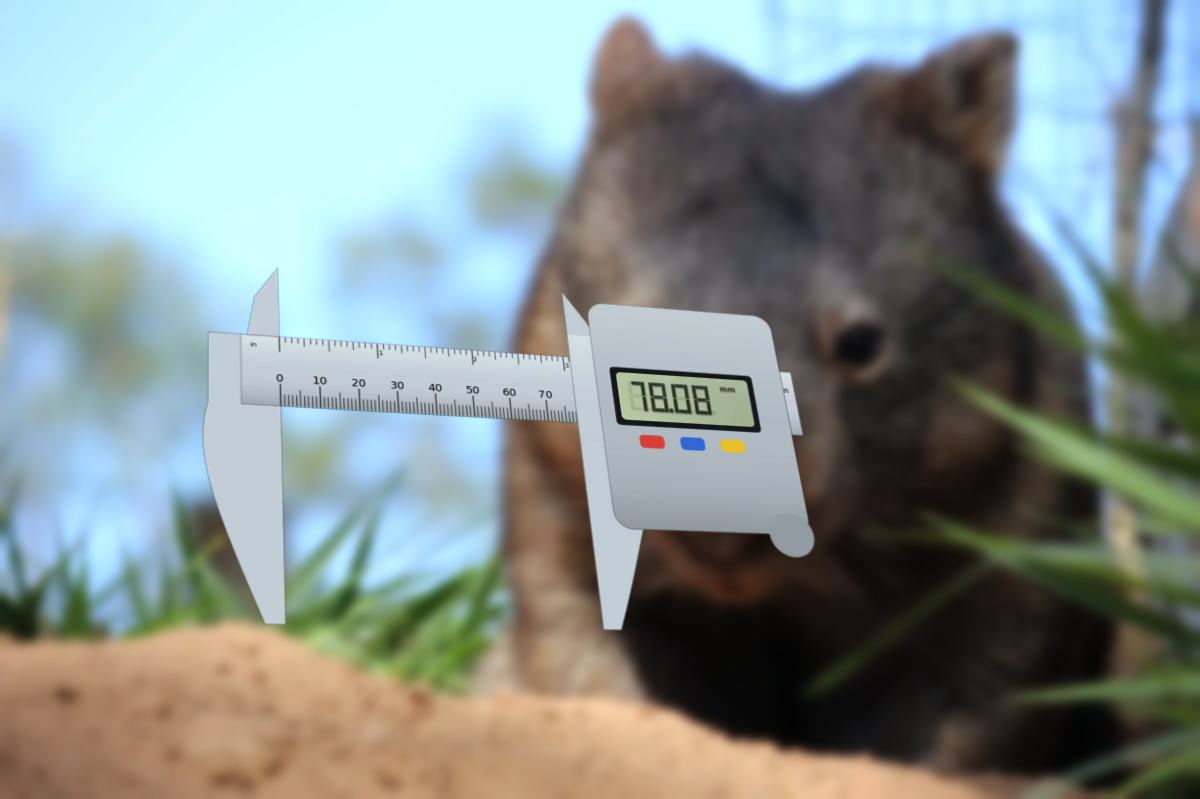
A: mm 78.08
